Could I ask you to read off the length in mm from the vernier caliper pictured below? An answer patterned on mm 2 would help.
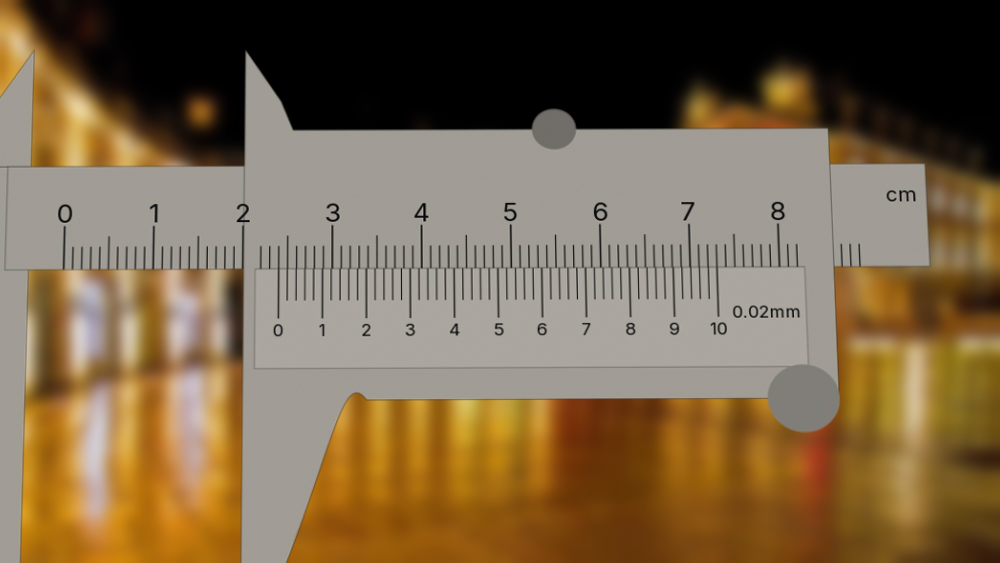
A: mm 24.0
